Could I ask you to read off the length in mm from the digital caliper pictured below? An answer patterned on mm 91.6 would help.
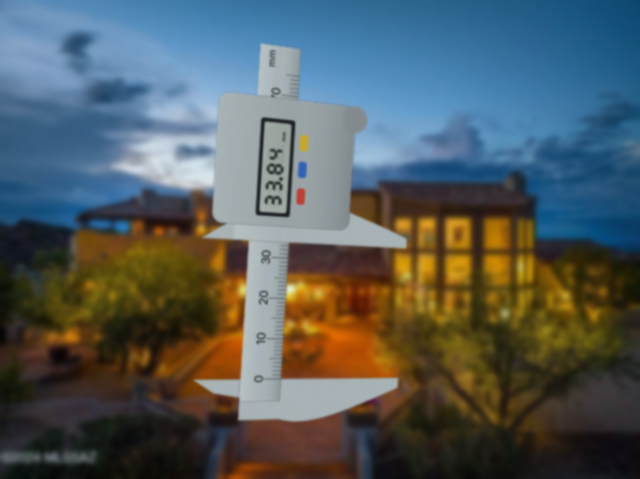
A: mm 33.84
